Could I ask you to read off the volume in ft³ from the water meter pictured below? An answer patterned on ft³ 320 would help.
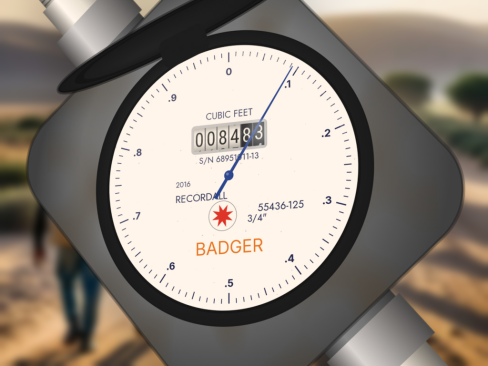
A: ft³ 8483.09
